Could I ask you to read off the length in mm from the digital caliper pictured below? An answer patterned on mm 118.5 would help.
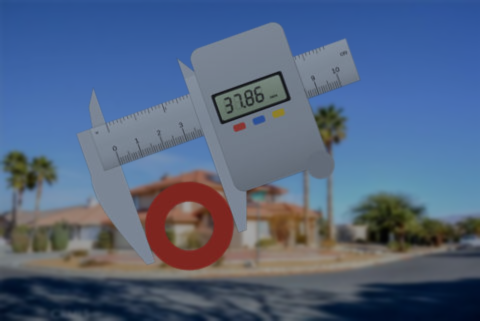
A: mm 37.86
